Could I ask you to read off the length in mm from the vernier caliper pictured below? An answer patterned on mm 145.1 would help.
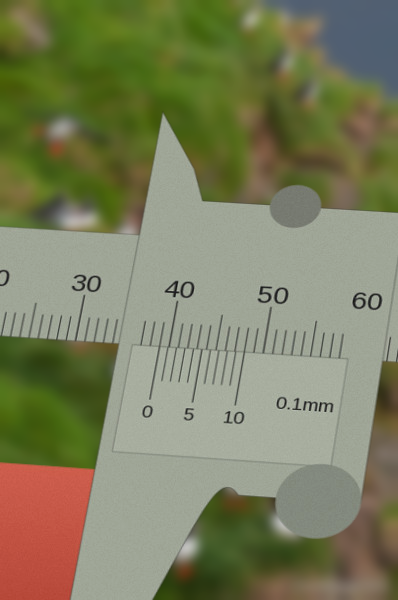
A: mm 39.0
